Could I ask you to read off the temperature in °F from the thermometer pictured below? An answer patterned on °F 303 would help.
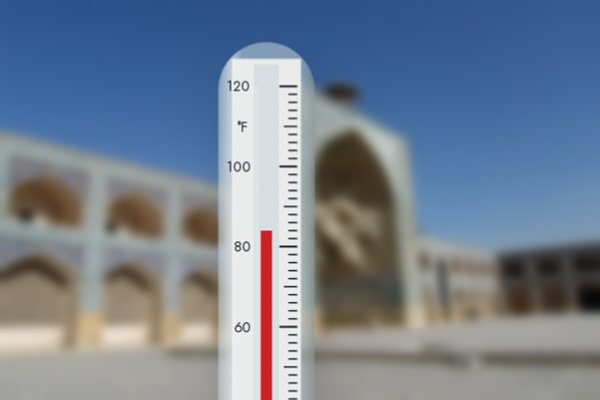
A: °F 84
